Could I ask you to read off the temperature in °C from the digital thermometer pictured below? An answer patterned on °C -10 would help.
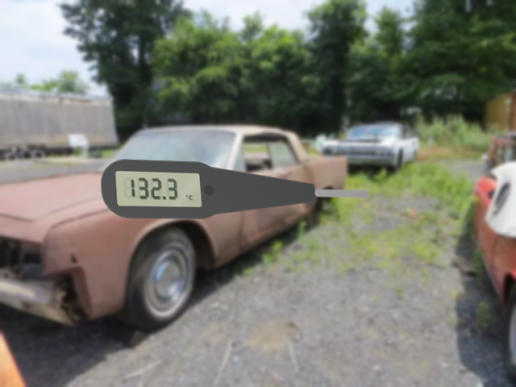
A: °C 132.3
